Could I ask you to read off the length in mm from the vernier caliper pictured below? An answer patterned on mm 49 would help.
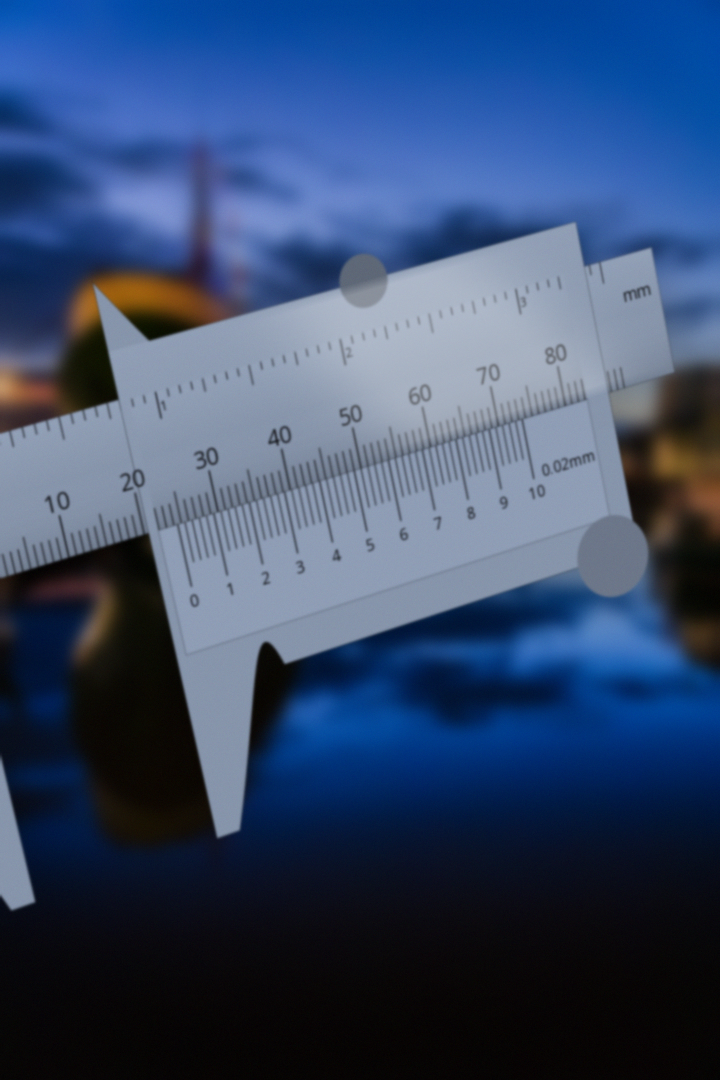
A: mm 24.5
